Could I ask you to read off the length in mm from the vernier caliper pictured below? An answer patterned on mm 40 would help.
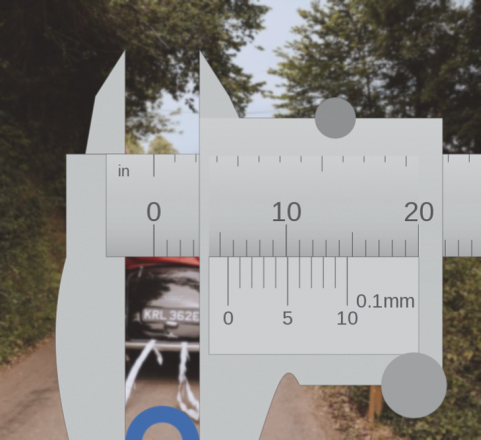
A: mm 5.6
